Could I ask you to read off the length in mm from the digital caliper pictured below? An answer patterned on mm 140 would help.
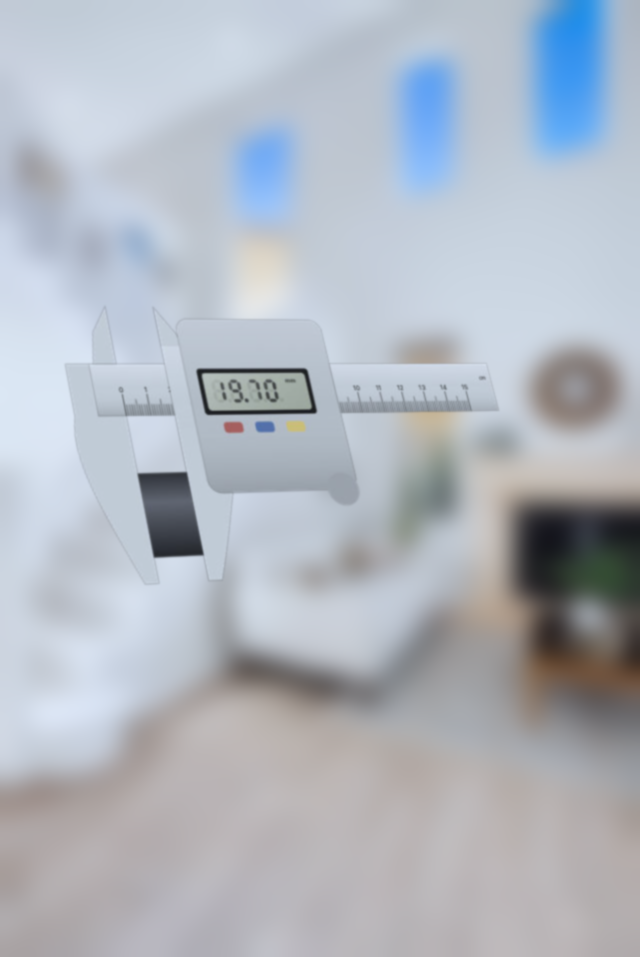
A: mm 19.70
